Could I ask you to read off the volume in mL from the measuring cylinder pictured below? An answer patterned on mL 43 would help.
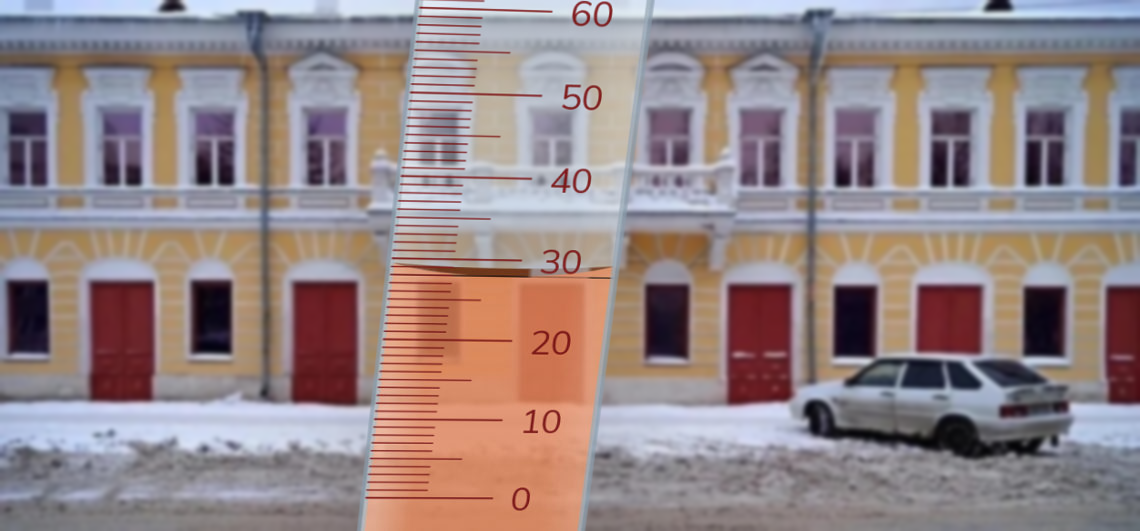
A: mL 28
